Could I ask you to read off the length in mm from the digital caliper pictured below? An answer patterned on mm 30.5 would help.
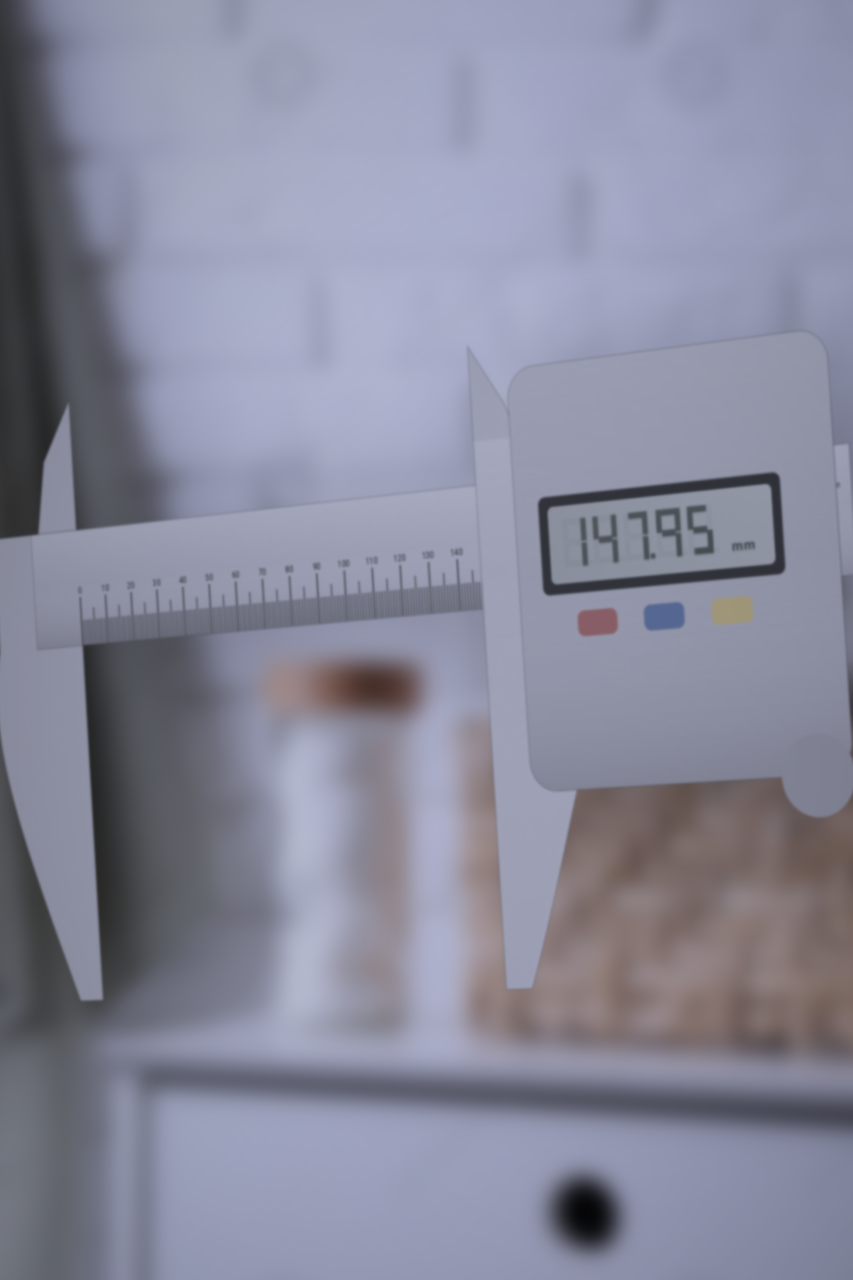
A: mm 147.95
